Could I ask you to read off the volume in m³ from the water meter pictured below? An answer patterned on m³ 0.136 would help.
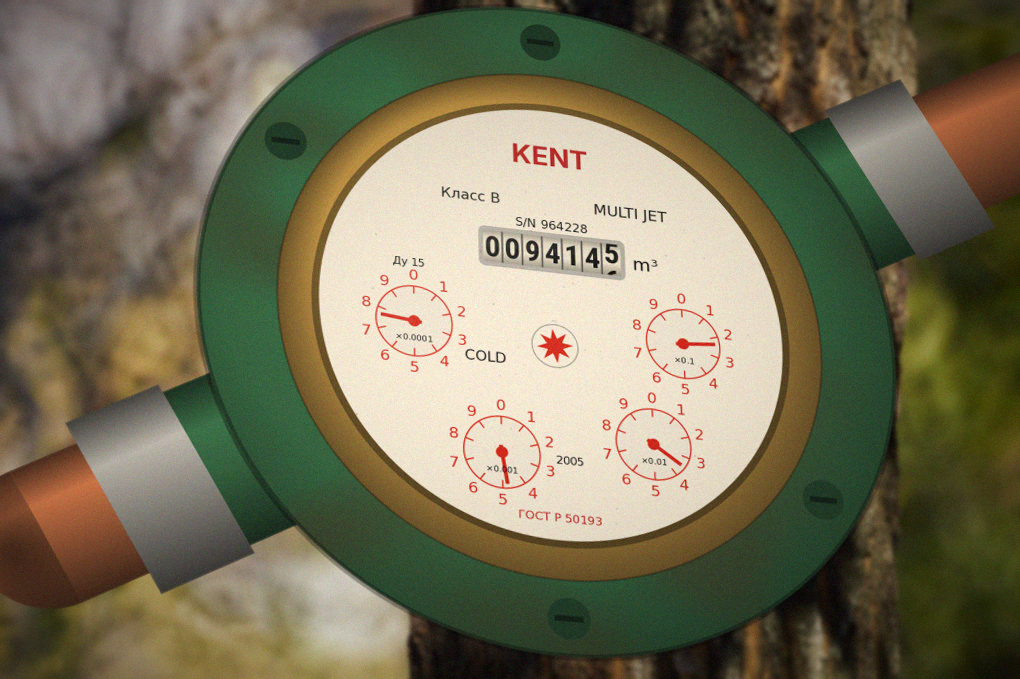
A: m³ 94145.2347
